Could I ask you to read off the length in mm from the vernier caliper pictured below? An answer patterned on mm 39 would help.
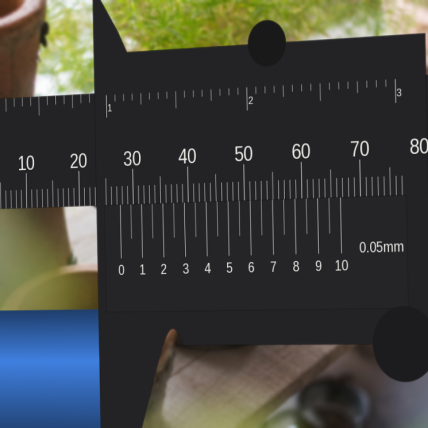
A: mm 27.6
